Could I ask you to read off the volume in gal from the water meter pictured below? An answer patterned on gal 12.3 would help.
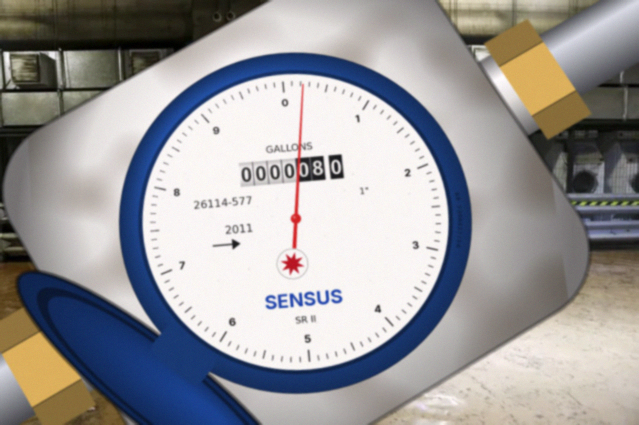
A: gal 80.2
